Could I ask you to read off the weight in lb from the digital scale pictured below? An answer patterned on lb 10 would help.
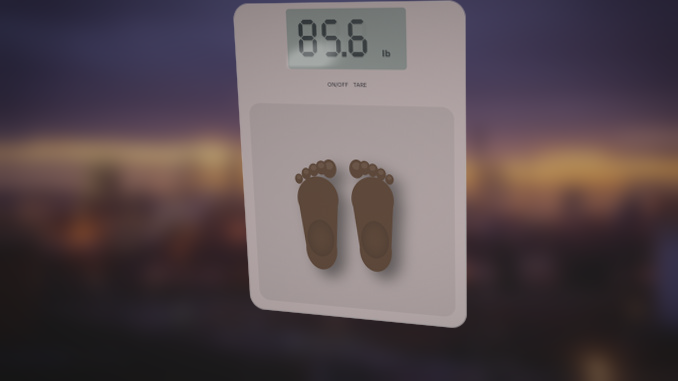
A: lb 85.6
